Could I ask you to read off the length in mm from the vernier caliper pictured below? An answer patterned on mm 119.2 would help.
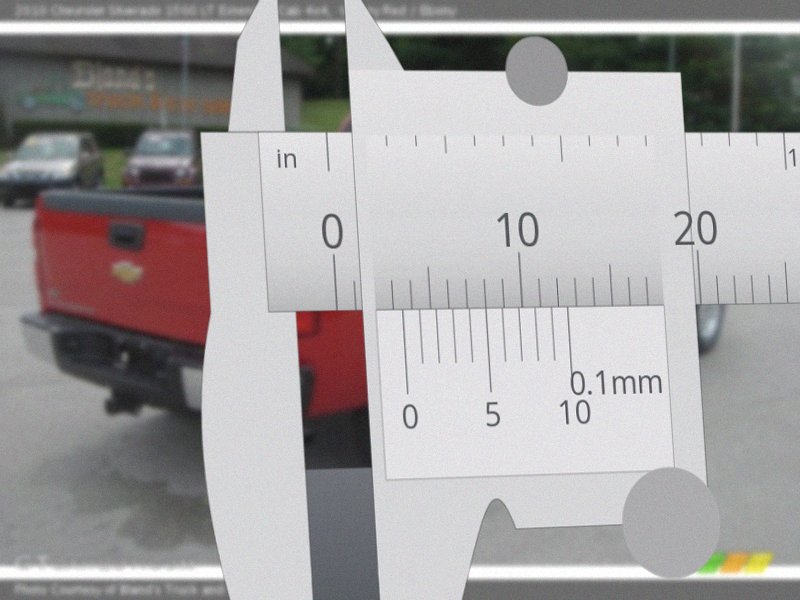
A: mm 3.5
